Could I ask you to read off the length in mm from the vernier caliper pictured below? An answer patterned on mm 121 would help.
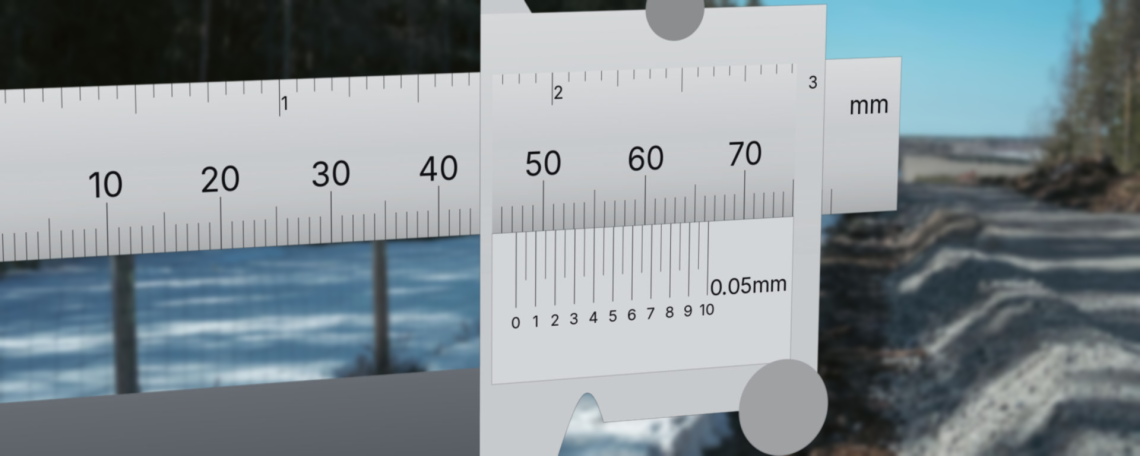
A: mm 47.4
